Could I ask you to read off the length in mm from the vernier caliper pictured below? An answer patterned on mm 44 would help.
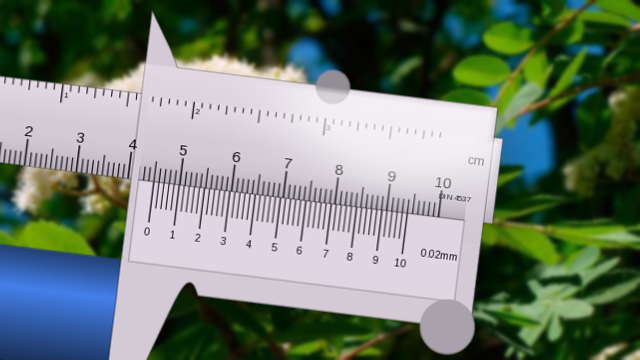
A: mm 45.0
